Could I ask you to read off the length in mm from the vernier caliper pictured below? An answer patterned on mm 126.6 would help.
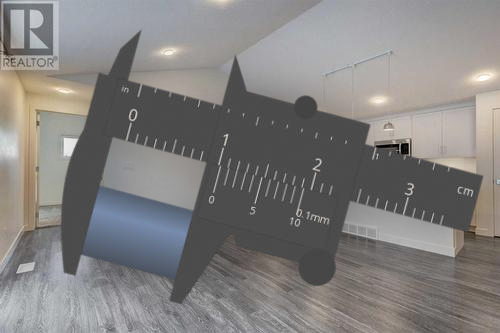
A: mm 10.2
